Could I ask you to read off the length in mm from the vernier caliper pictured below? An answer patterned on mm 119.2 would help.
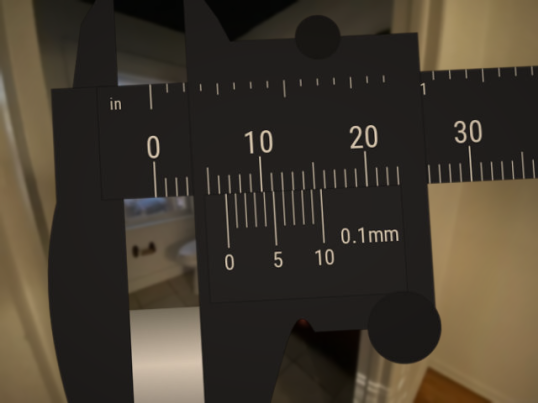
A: mm 6.6
